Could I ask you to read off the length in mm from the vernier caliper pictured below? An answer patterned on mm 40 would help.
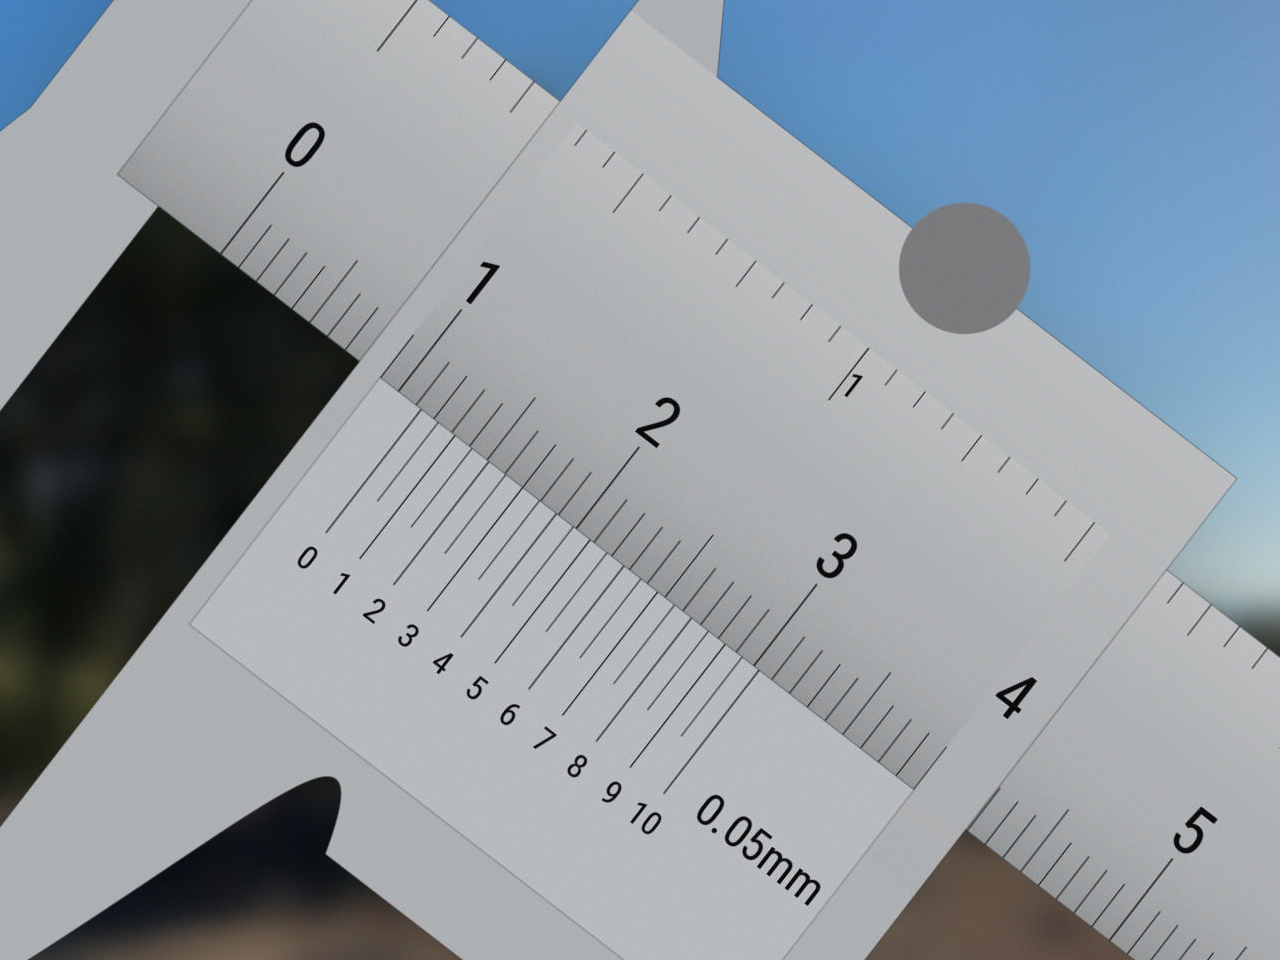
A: mm 11.3
